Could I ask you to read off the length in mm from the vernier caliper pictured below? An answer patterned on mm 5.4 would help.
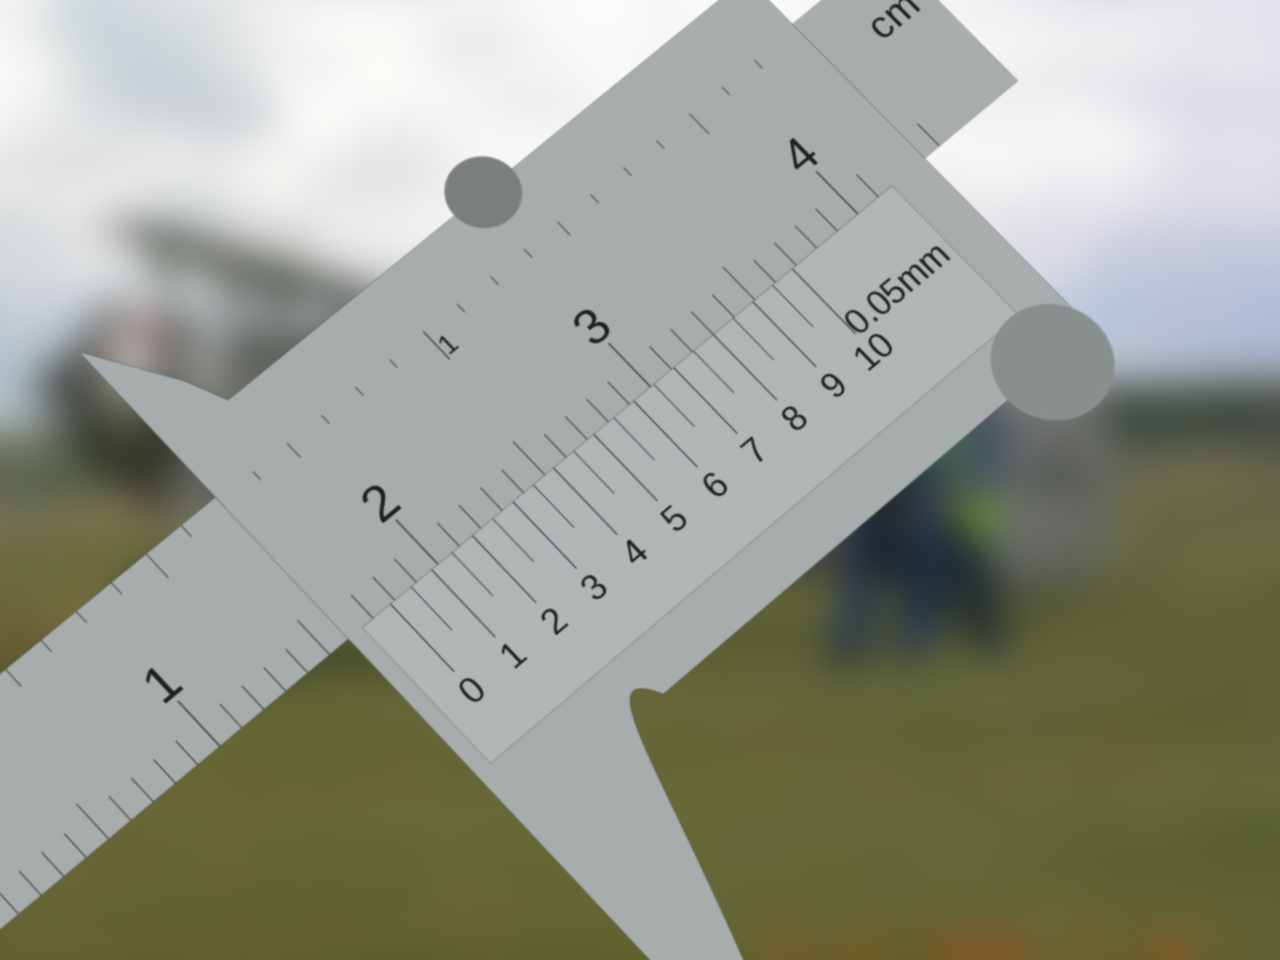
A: mm 17.80
